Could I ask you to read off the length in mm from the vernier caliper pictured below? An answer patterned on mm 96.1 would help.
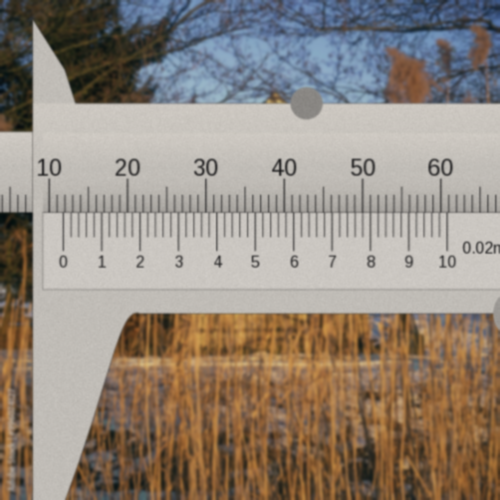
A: mm 11.8
